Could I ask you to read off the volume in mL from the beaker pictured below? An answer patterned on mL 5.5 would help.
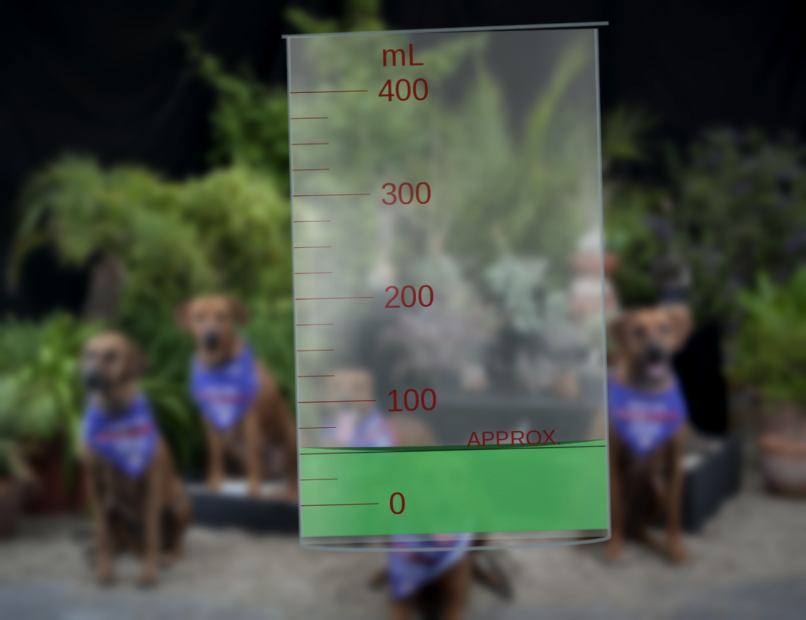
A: mL 50
